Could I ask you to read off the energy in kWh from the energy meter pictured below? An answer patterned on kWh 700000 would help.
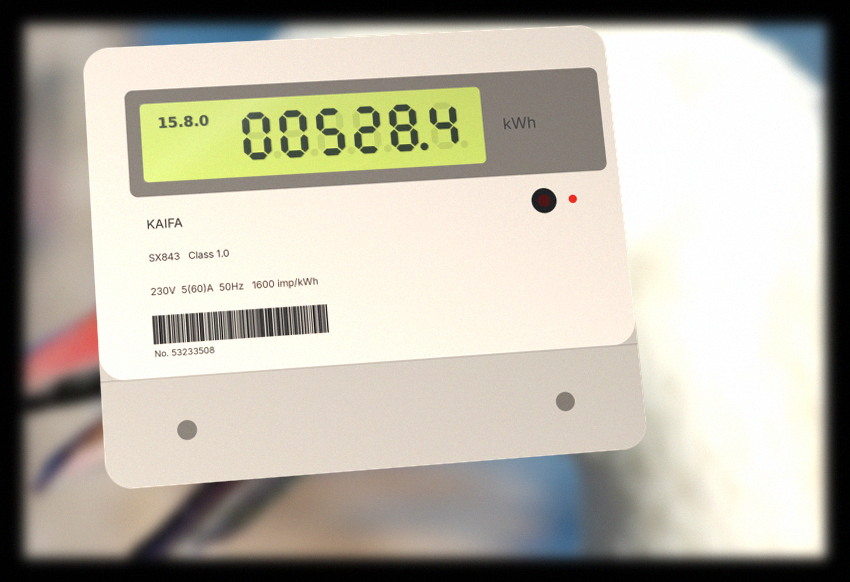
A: kWh 528.4
